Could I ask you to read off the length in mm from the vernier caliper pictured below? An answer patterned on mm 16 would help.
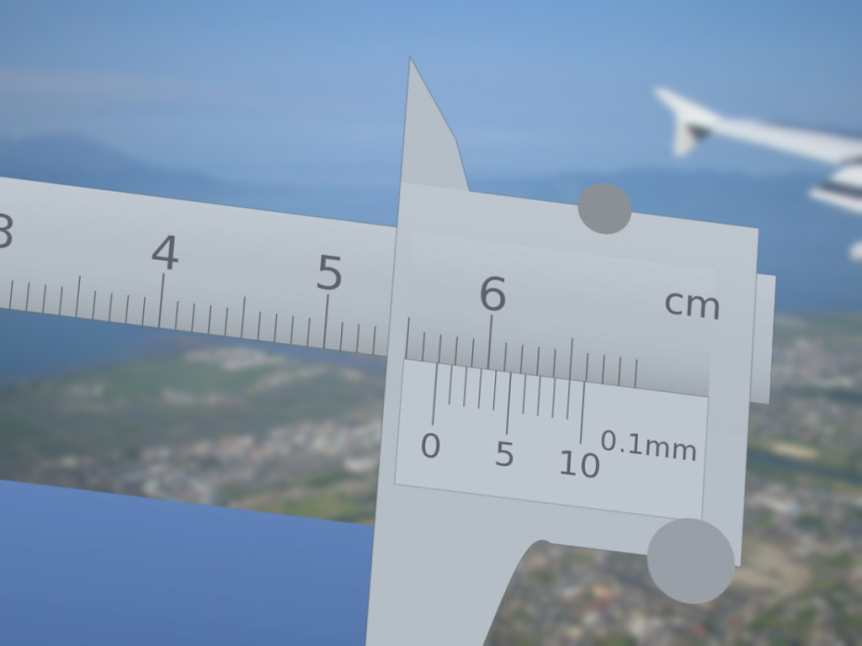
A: mm 56.9
